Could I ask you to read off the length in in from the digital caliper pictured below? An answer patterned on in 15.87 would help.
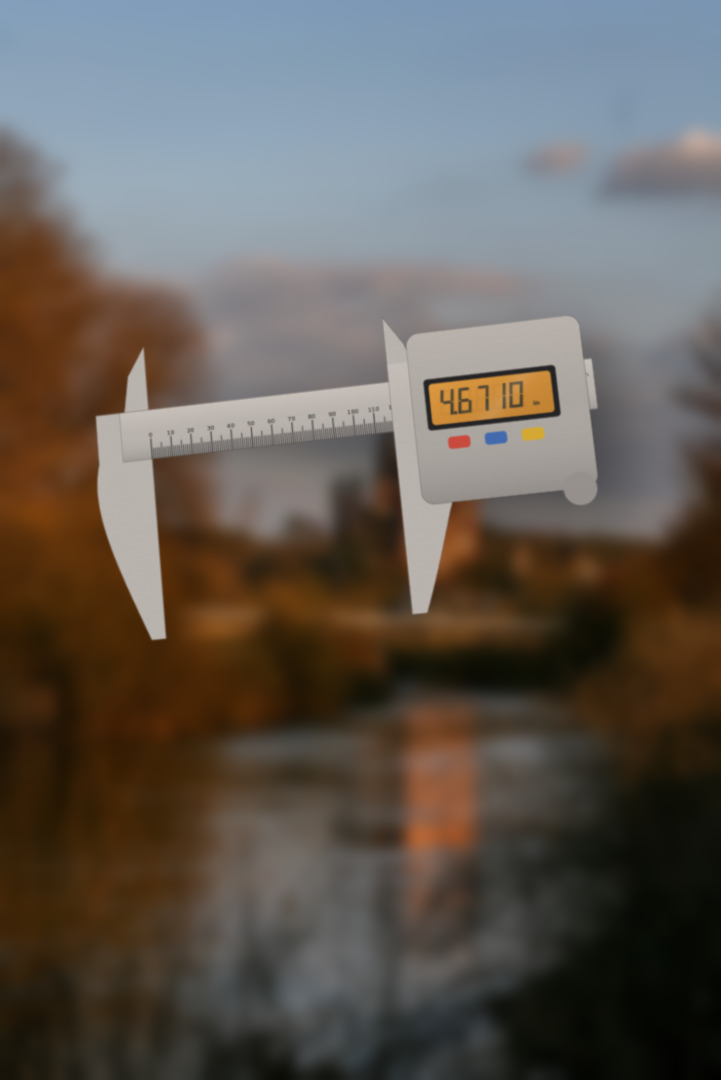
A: in 4.6710
